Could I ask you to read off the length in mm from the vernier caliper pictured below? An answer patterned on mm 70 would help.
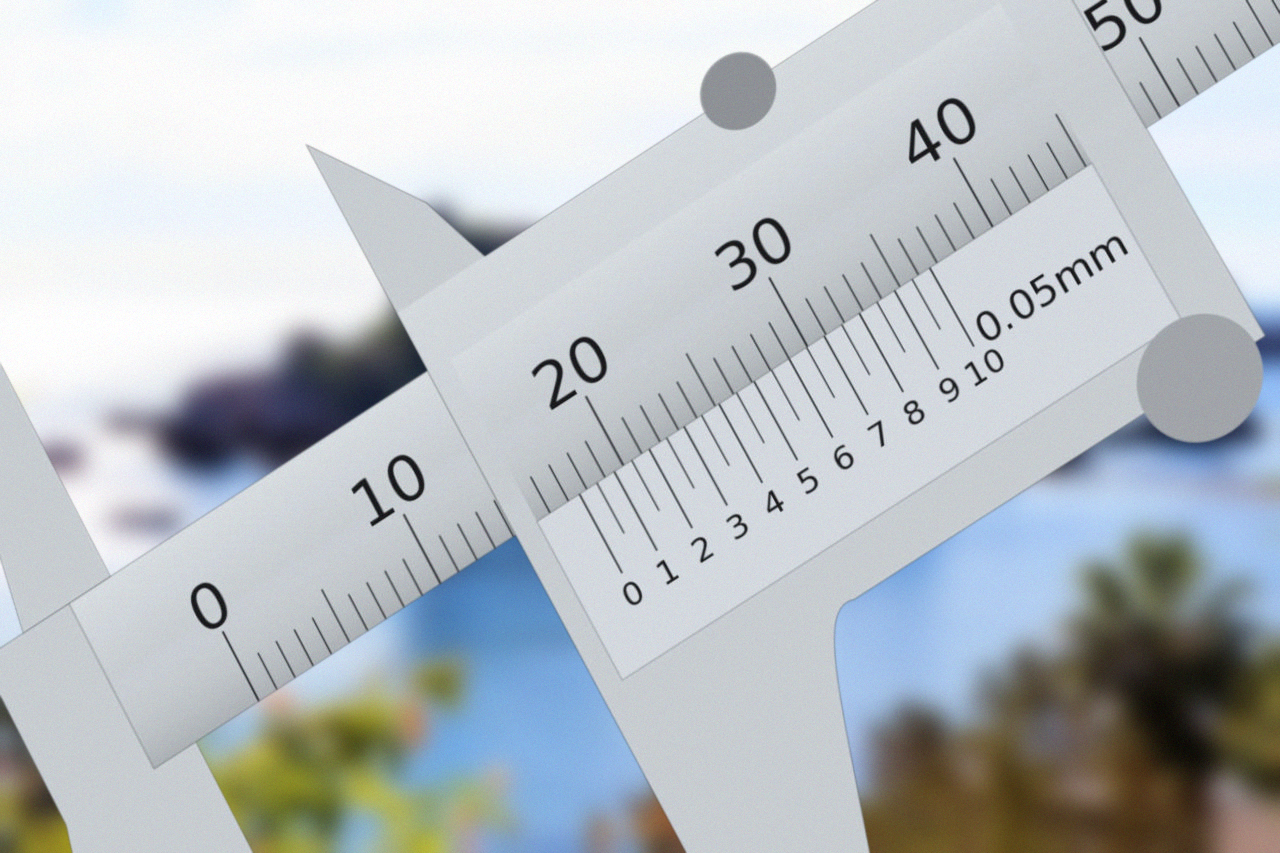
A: mm 17.6
